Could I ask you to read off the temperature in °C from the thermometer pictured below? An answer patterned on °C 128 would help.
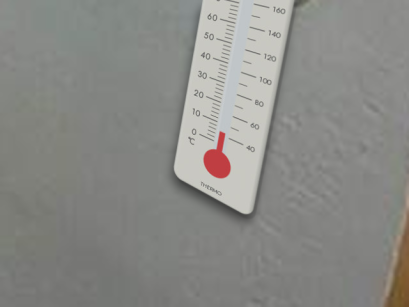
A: °C 6
